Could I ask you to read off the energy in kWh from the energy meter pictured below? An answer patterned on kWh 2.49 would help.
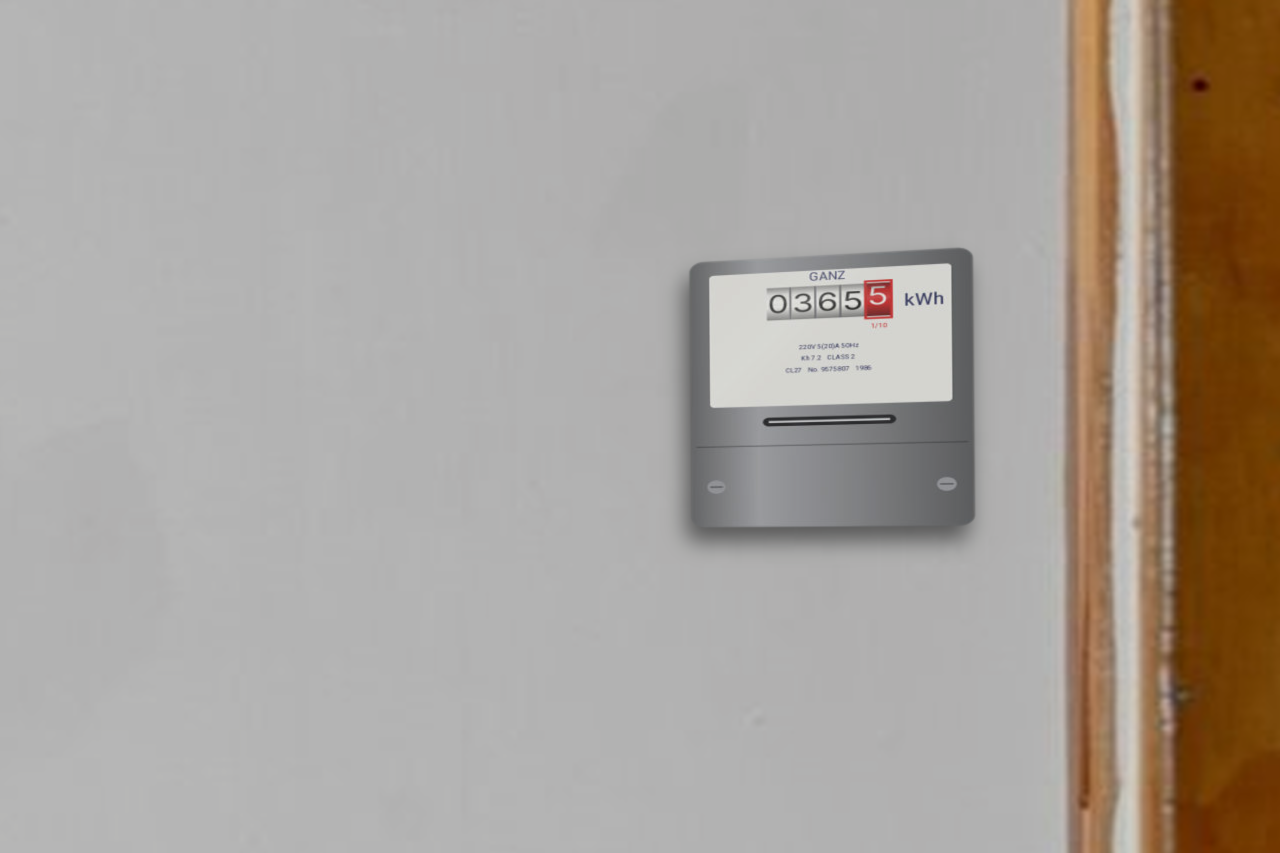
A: kWh 365.5
